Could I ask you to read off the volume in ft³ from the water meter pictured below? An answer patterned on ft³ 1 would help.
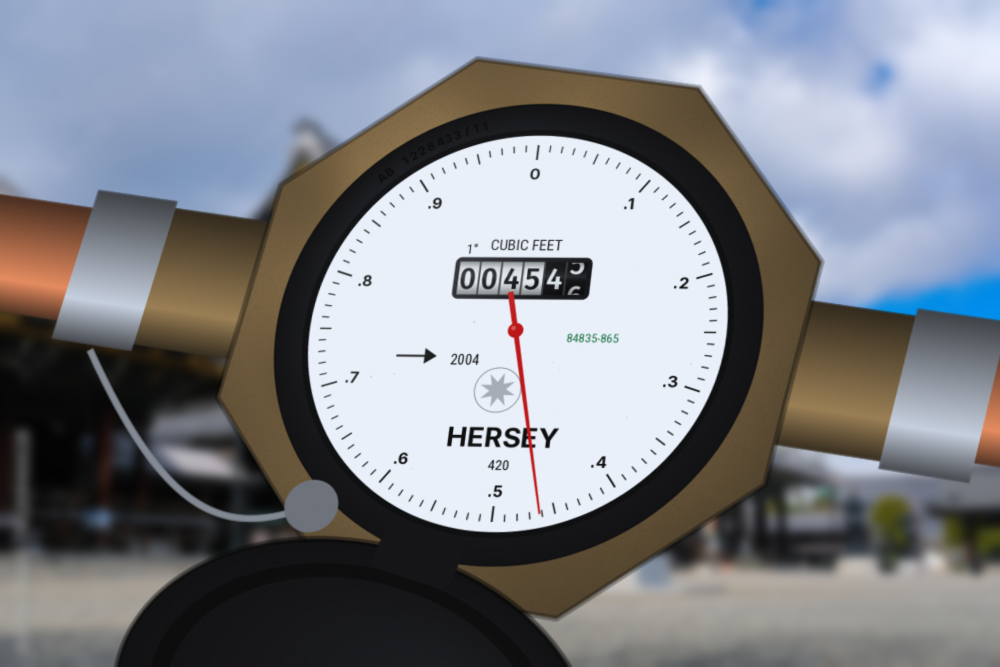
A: ft³ 4545.46
